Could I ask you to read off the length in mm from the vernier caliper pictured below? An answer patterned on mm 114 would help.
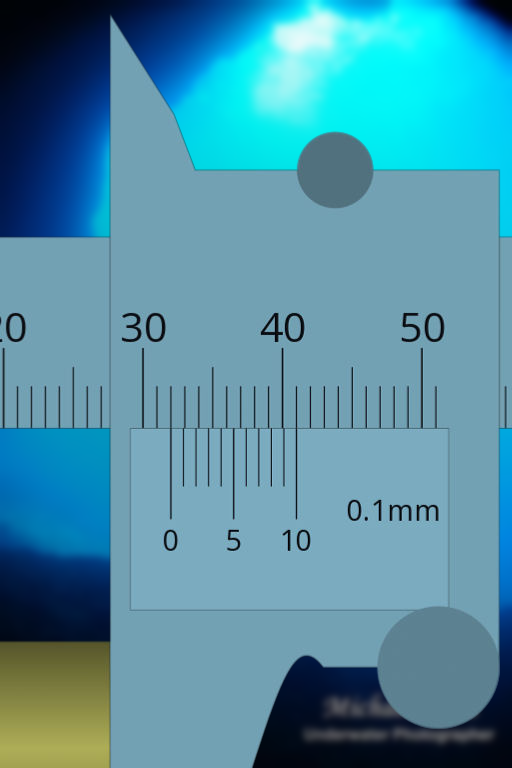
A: mm 32.0
